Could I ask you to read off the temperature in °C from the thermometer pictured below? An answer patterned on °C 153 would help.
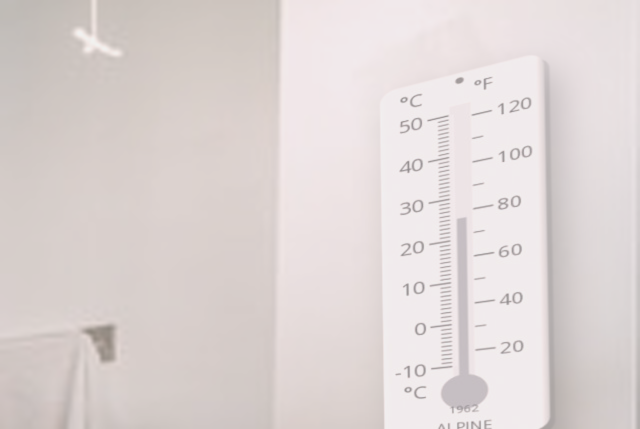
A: °C 25
